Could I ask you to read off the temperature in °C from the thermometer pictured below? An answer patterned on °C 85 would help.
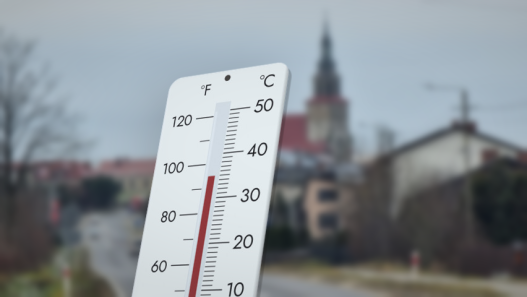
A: °C 35
